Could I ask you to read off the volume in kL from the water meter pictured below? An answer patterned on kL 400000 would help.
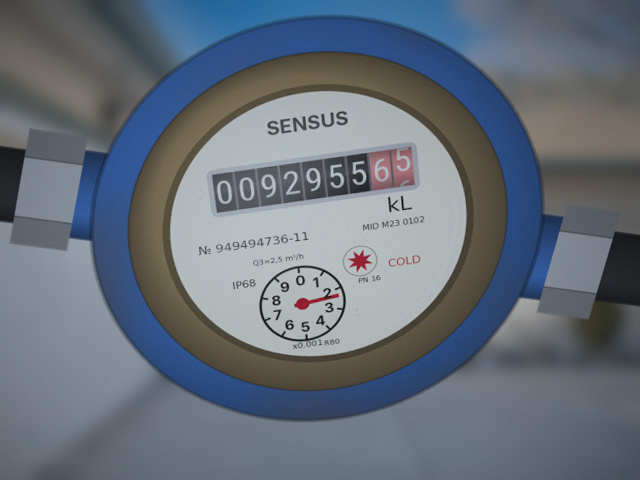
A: kL 92955.652
